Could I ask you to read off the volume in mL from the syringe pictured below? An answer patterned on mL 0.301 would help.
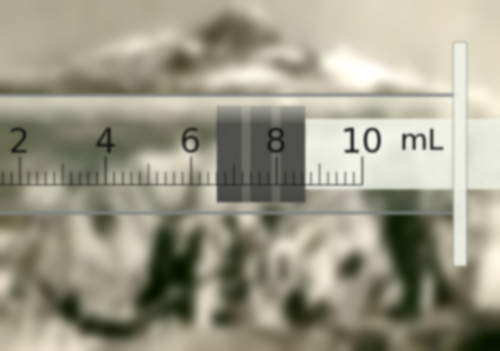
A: mL 6.6
